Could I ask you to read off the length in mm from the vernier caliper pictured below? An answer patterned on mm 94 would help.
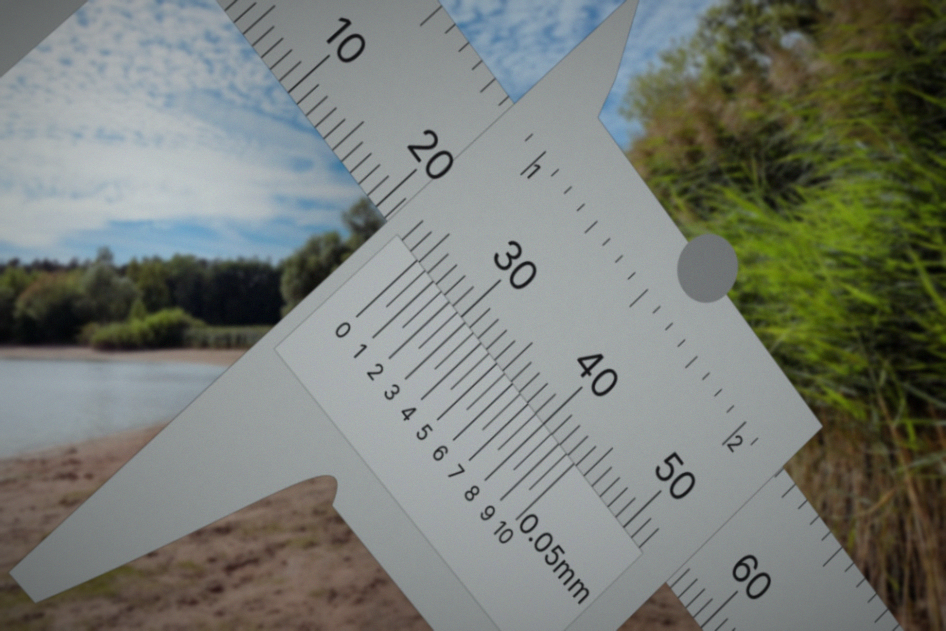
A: mm 24.8
